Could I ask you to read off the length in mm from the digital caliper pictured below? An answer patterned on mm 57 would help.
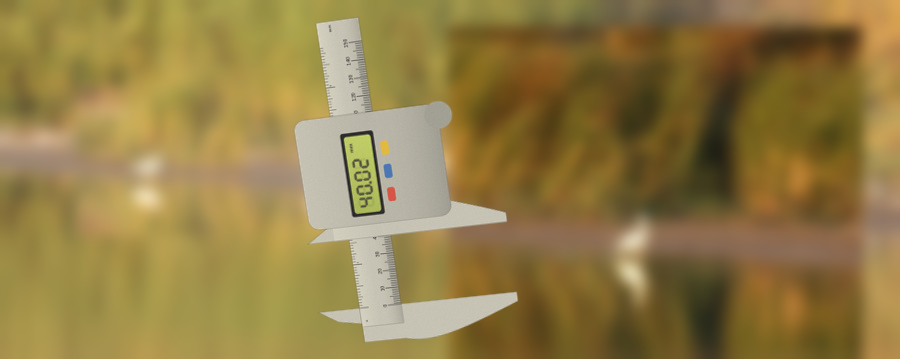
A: mm 40.02
